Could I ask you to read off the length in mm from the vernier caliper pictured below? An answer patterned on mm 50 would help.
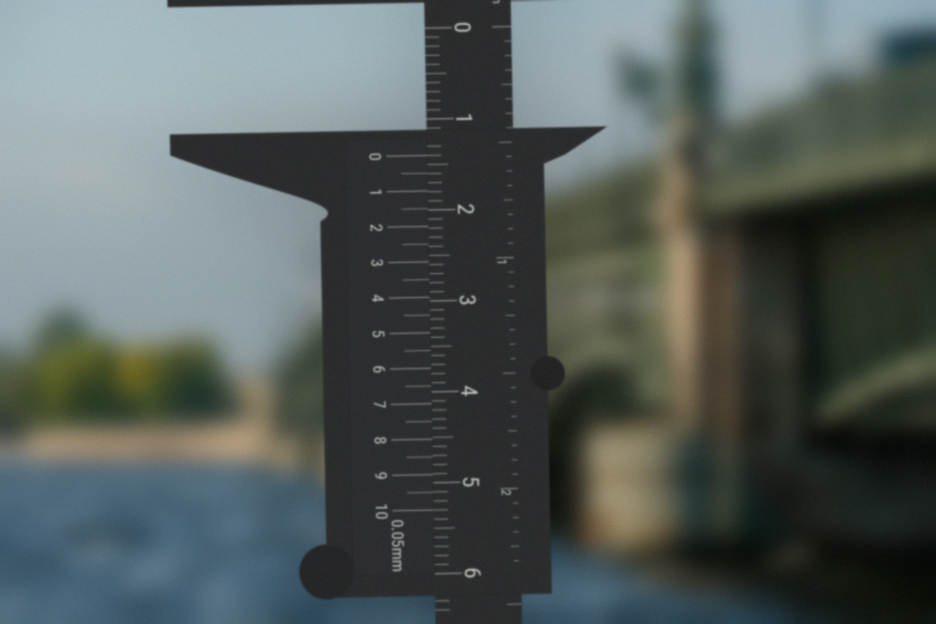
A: mm 14.0
